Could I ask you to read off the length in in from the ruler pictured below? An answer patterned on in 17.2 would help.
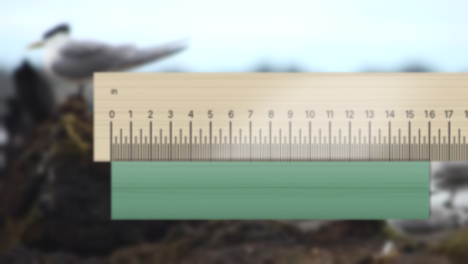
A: in 16
